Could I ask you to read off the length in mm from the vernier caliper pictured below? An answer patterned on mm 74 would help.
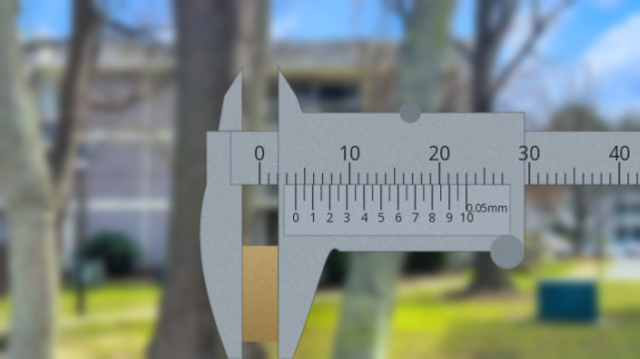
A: mm 4.0
